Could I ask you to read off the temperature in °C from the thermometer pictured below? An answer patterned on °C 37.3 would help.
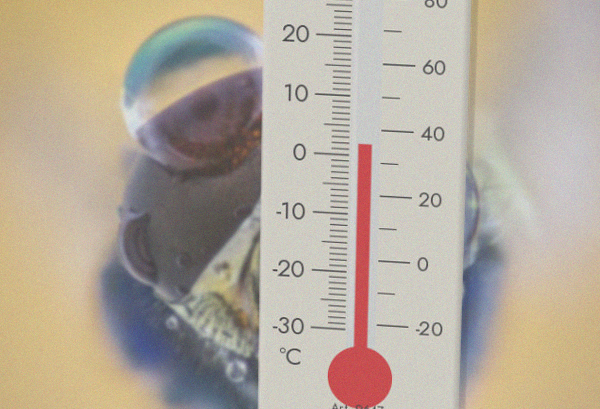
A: °C 2
